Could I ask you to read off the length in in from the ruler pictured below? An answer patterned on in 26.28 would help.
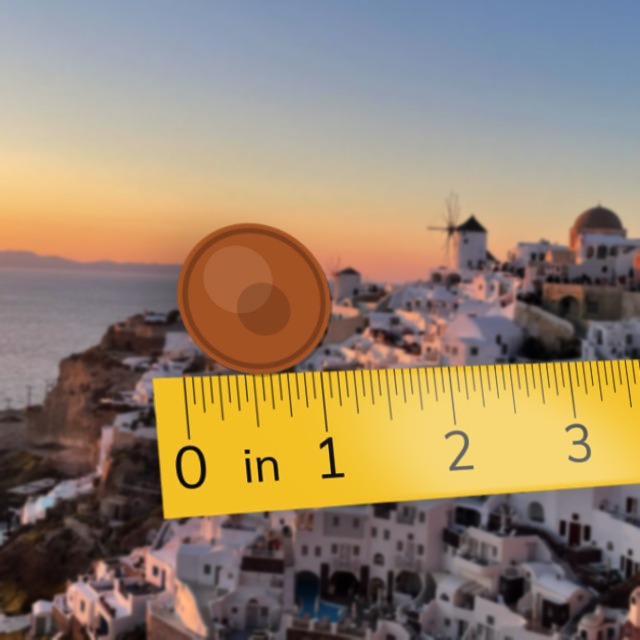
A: in 1.125
